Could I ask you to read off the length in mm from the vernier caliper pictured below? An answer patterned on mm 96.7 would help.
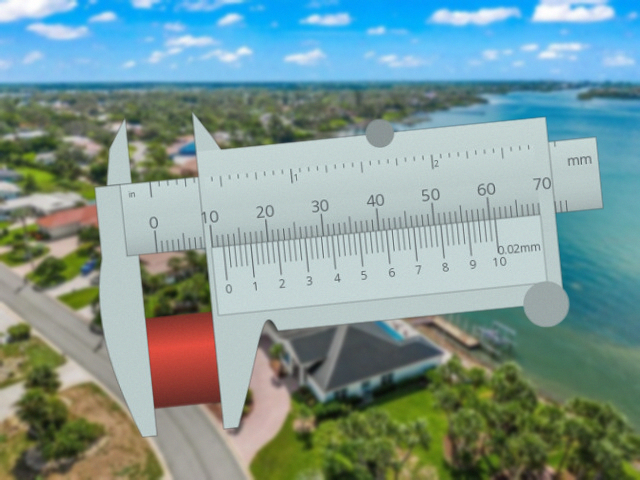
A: mm 12.0
